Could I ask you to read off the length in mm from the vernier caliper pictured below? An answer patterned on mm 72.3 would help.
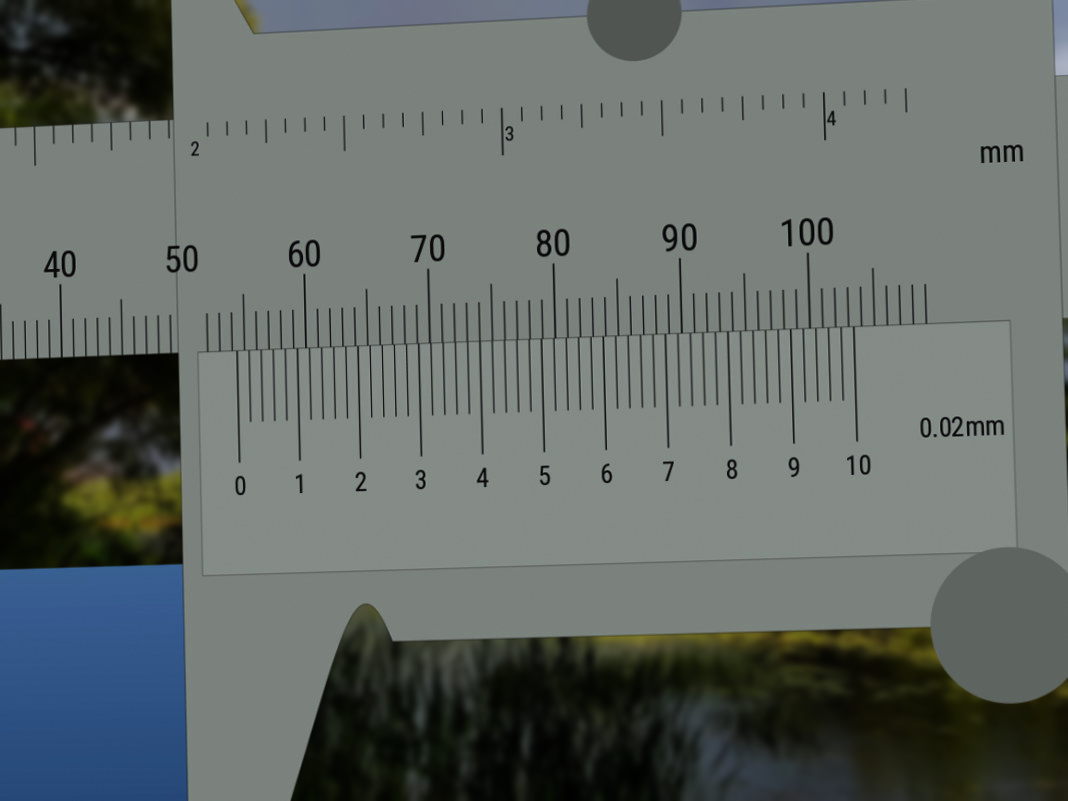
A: mm 54.4
